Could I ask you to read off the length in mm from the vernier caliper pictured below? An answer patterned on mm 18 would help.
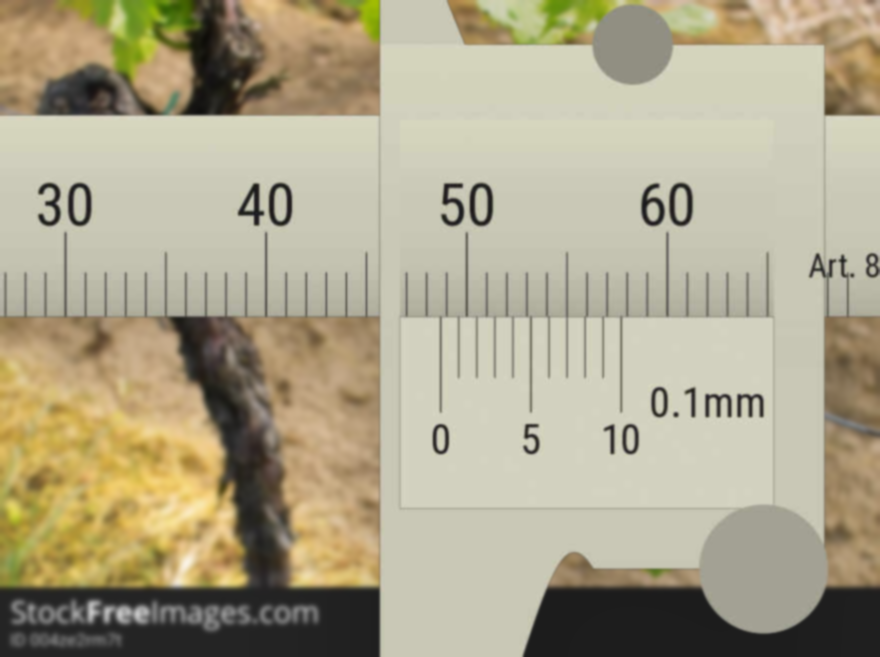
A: mm 48.7
